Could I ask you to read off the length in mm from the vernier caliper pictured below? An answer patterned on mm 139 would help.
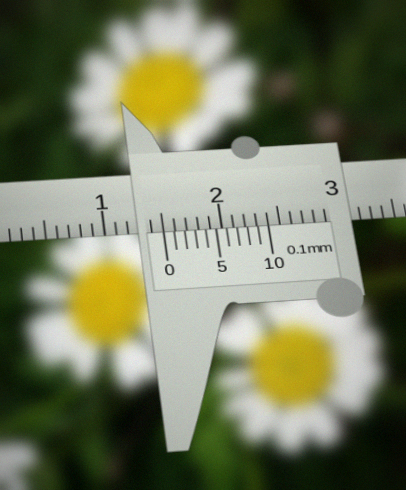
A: mm 15.0
